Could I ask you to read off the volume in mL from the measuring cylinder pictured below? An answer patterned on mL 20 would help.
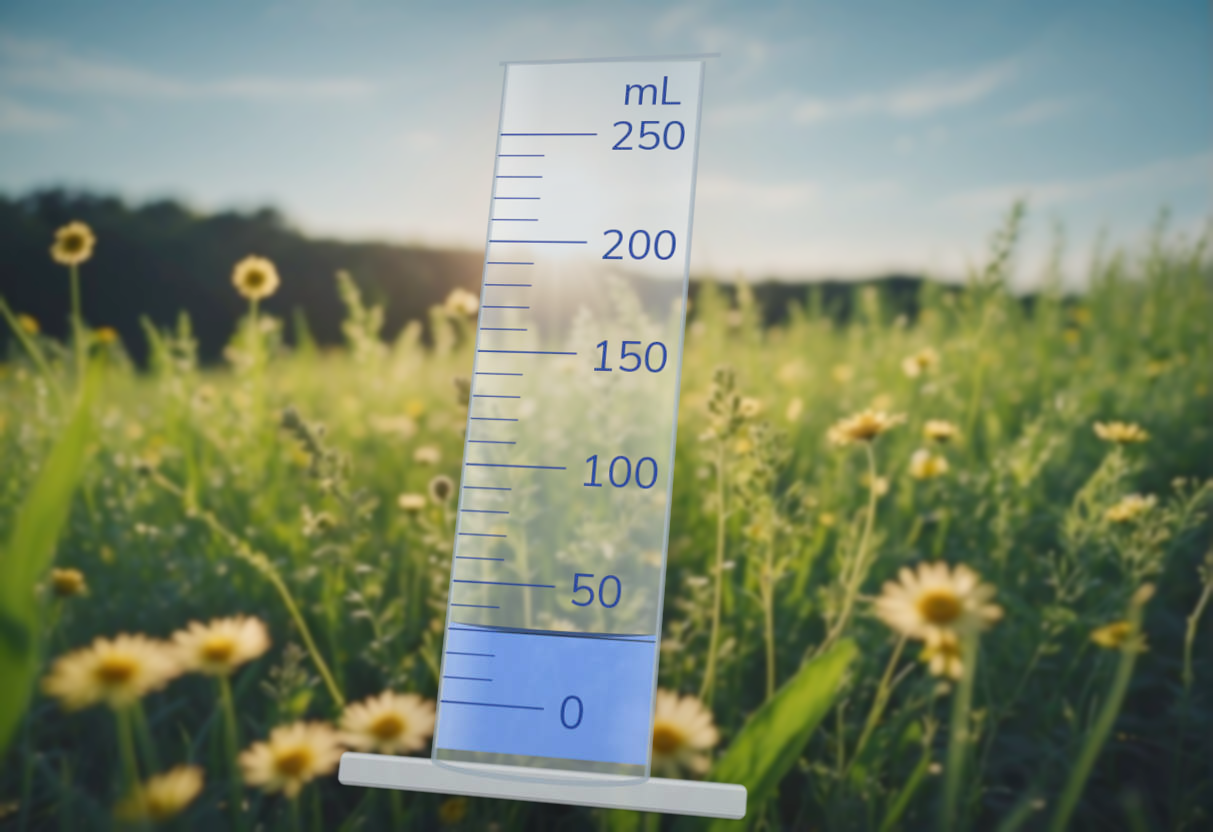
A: mL 30
